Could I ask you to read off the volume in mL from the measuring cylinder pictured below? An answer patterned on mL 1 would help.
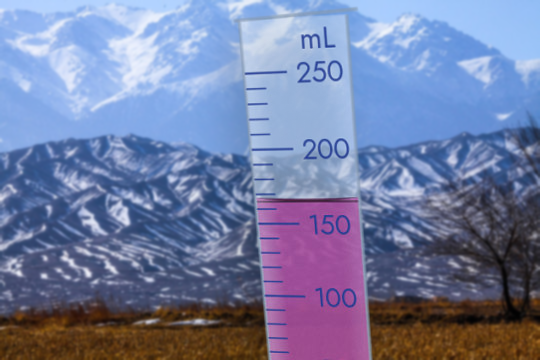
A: mL 165
